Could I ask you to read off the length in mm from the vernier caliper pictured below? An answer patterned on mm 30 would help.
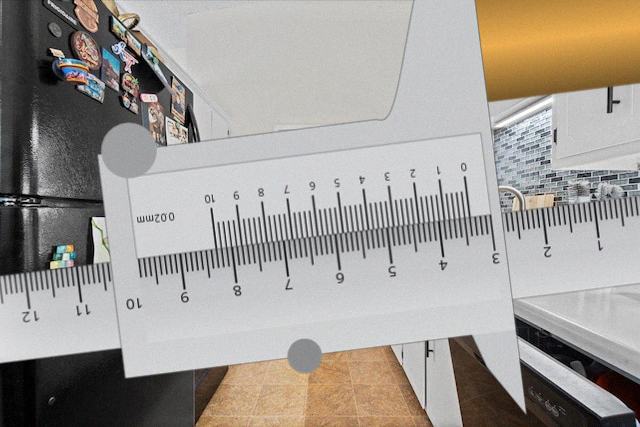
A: mm 34.0
